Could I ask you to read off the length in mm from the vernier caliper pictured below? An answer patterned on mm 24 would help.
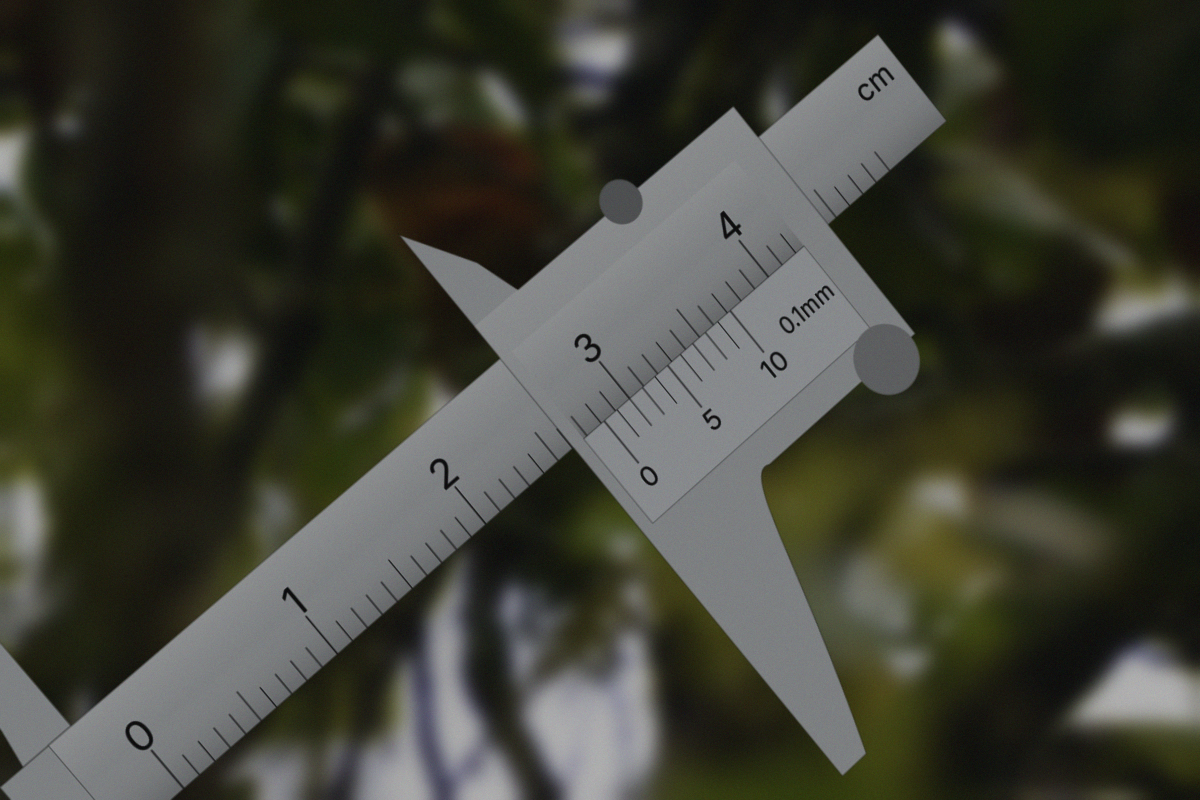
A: mm 28.2
